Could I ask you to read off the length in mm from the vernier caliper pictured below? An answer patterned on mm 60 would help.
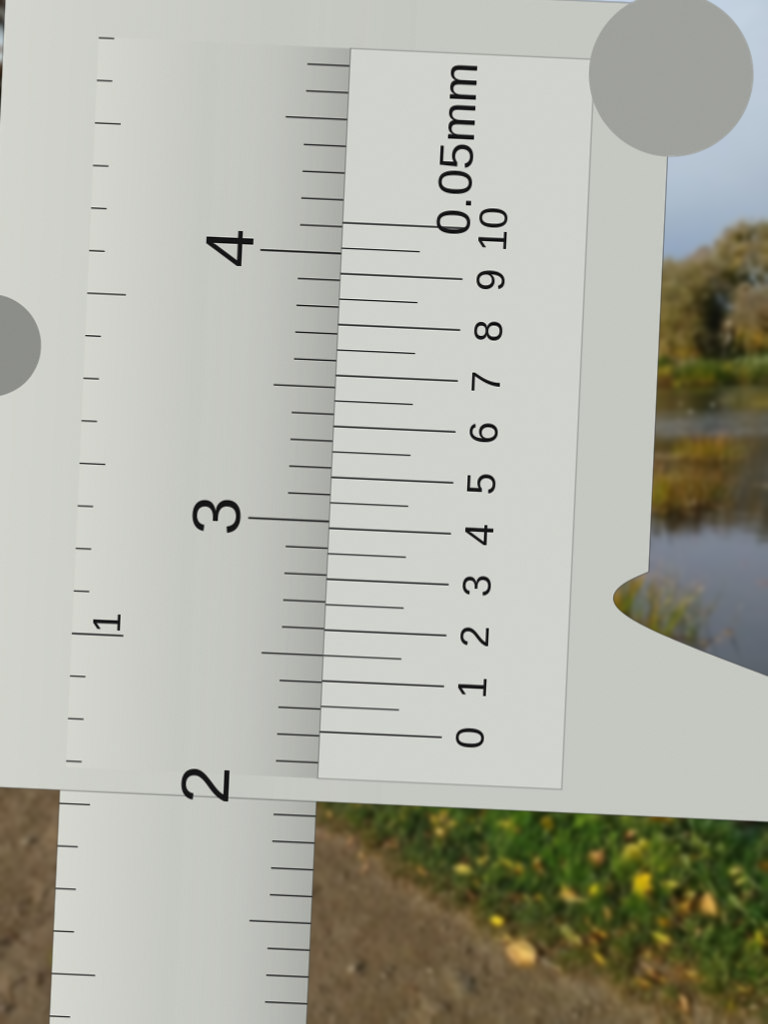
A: mm 22.15
